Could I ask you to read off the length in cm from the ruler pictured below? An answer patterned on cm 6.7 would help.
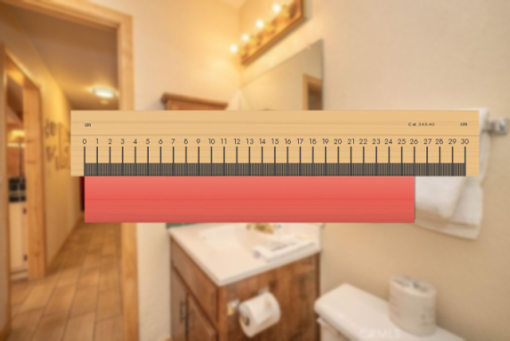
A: cm 26
